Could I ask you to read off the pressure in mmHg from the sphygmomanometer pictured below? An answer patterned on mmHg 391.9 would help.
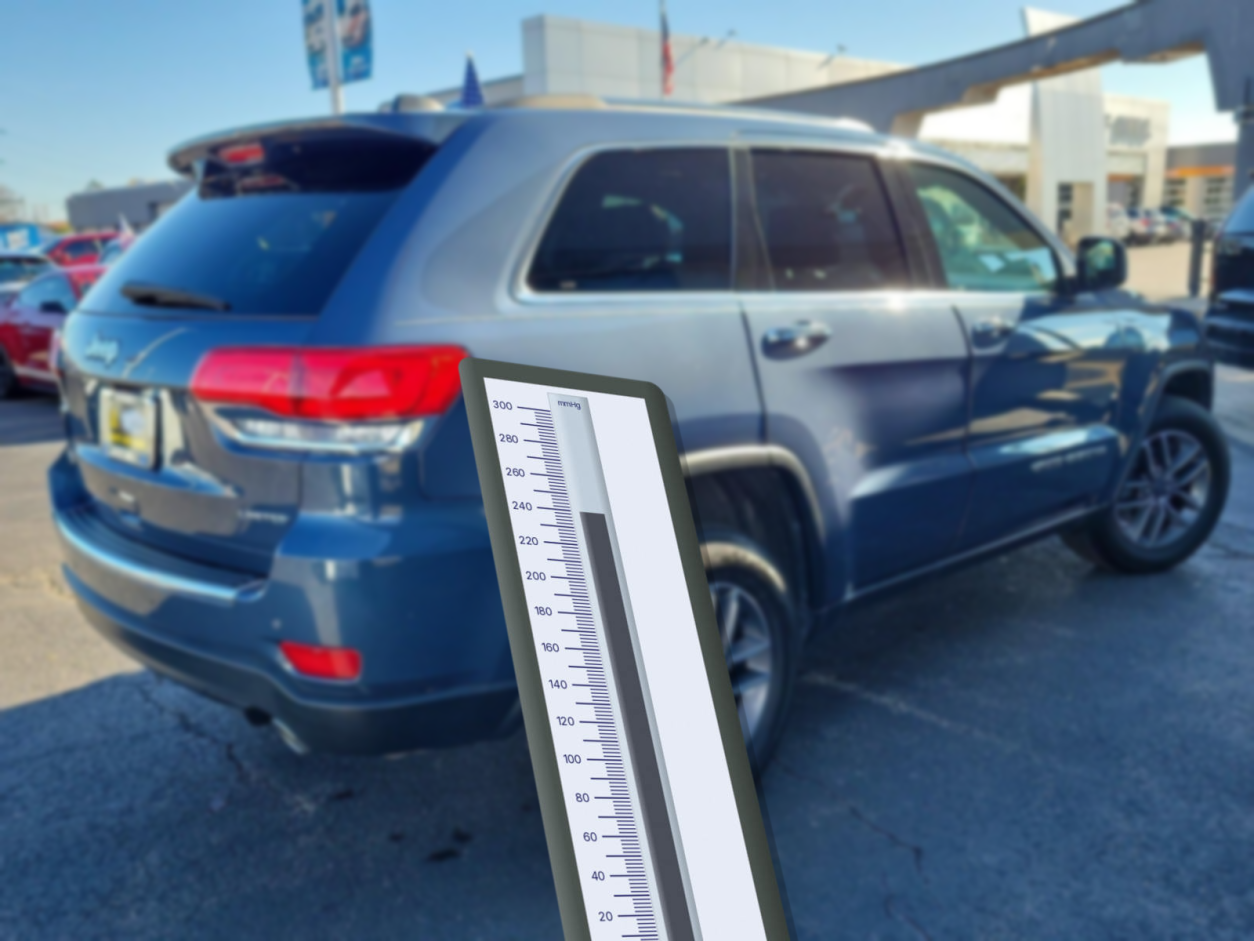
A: mmHg 240
